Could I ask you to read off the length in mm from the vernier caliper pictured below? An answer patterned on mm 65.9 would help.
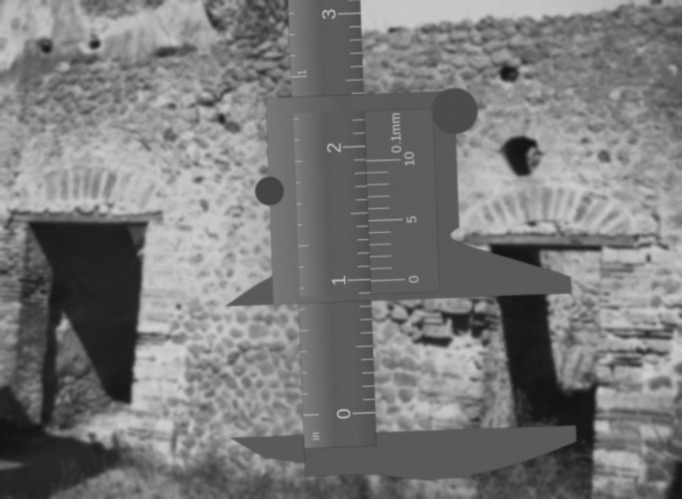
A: mm 9.9
